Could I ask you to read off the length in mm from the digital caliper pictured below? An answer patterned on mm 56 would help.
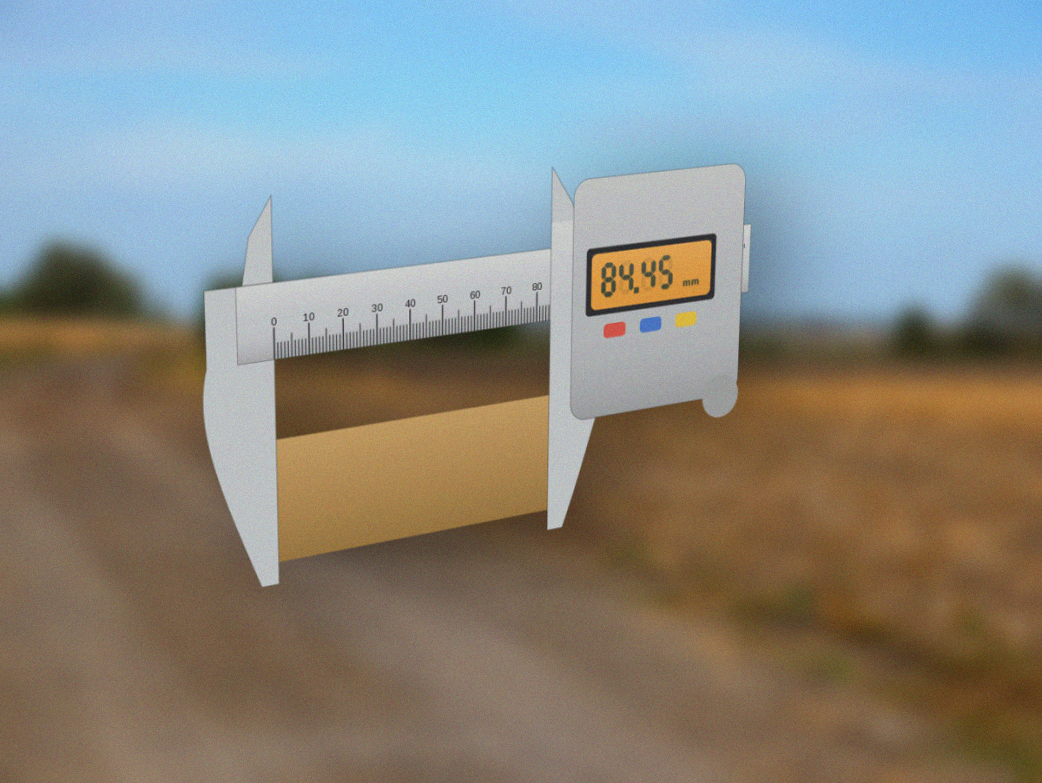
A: mm 84.45
